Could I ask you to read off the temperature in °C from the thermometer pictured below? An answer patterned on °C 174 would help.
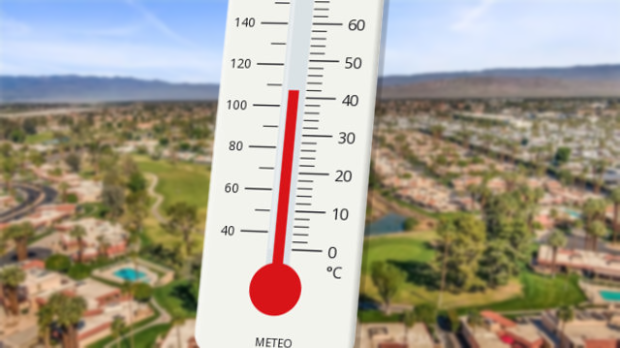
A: °C 42
